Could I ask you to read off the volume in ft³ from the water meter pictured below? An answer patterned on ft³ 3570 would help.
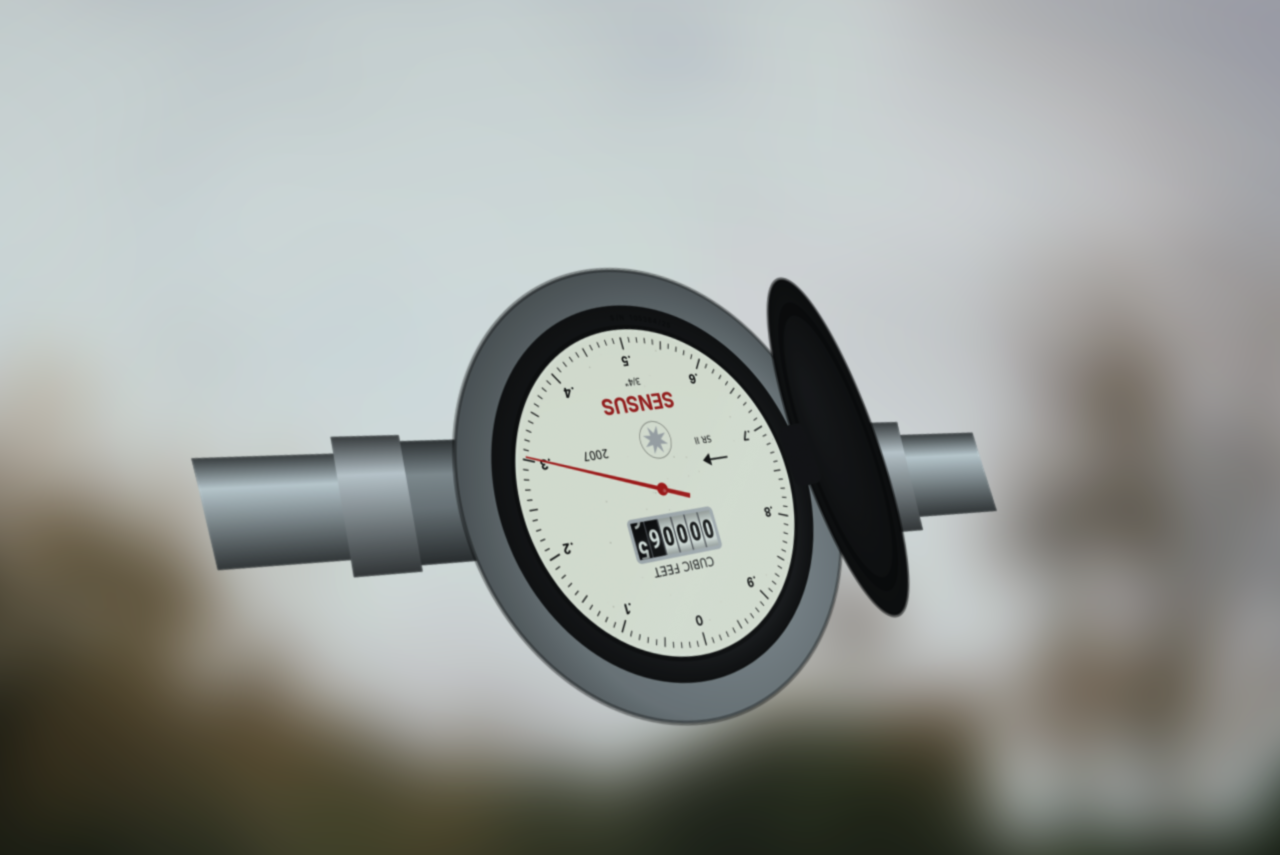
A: ft³ 65.30
